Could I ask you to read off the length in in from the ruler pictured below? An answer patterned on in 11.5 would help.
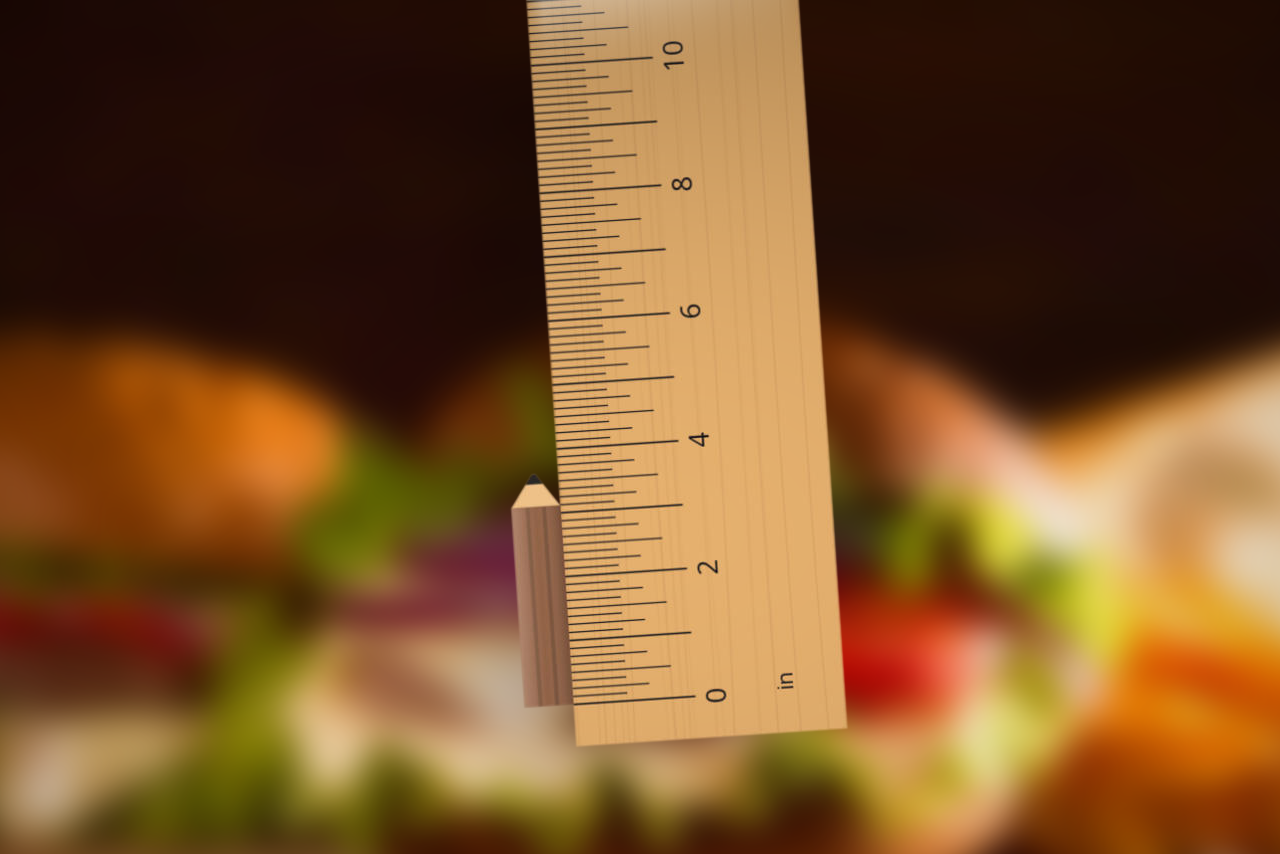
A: in 3.625
